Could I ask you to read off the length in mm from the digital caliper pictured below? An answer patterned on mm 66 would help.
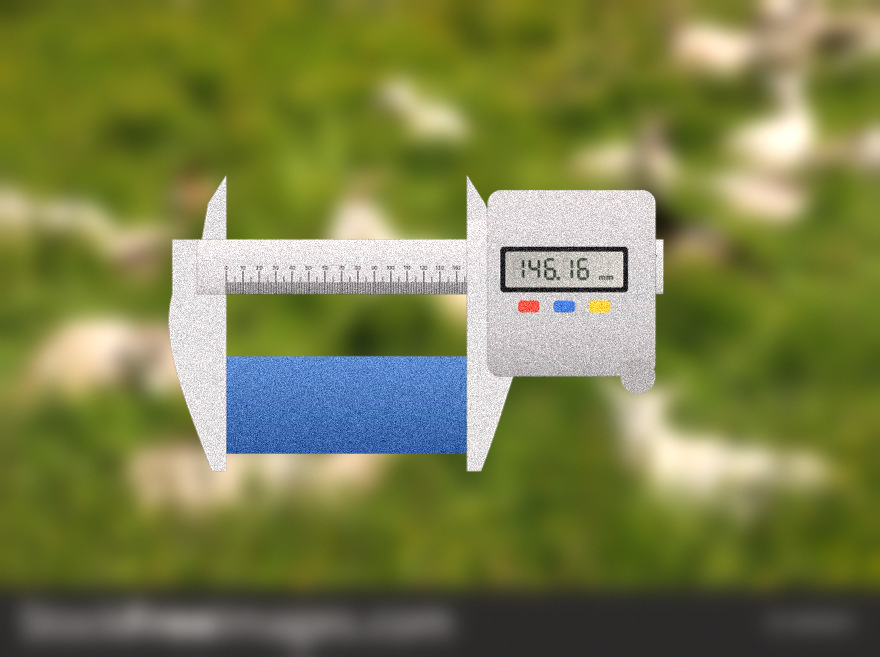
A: mm 146.16
